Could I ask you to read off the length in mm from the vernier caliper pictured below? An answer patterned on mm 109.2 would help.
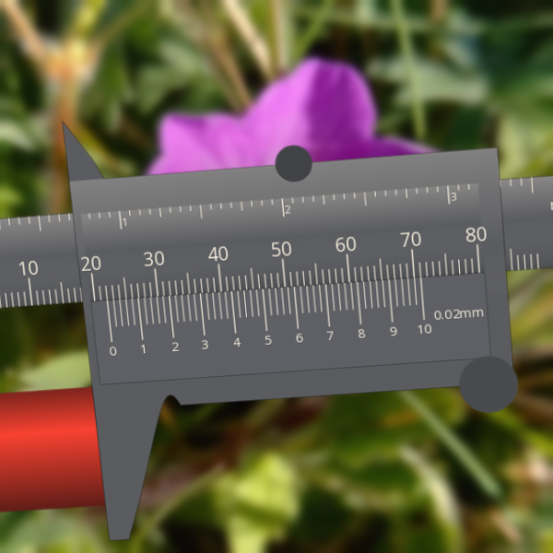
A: mm 22.0
